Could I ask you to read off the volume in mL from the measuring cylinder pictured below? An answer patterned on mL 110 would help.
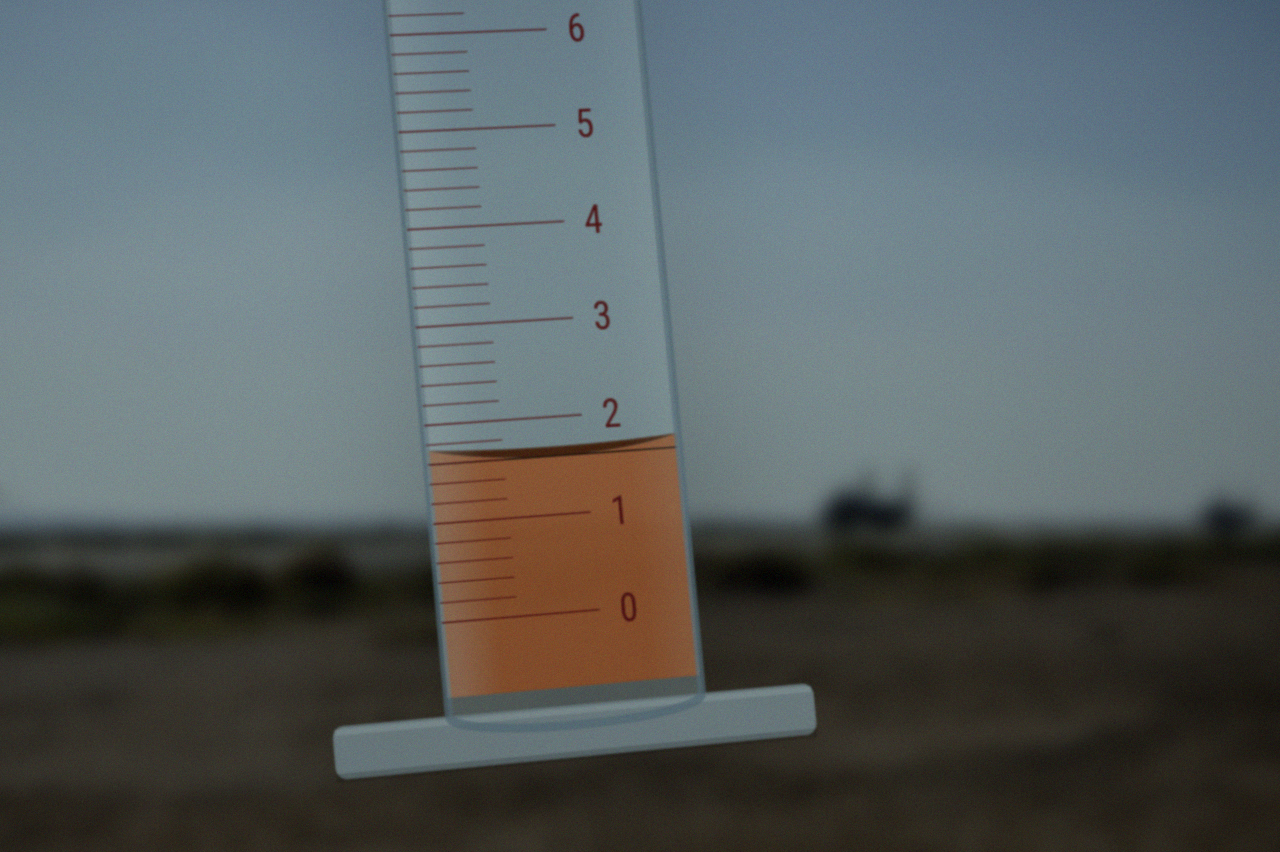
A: mL 1.6
